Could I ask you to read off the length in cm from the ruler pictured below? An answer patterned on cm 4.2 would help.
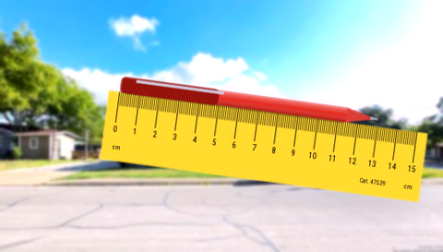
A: cm 13
